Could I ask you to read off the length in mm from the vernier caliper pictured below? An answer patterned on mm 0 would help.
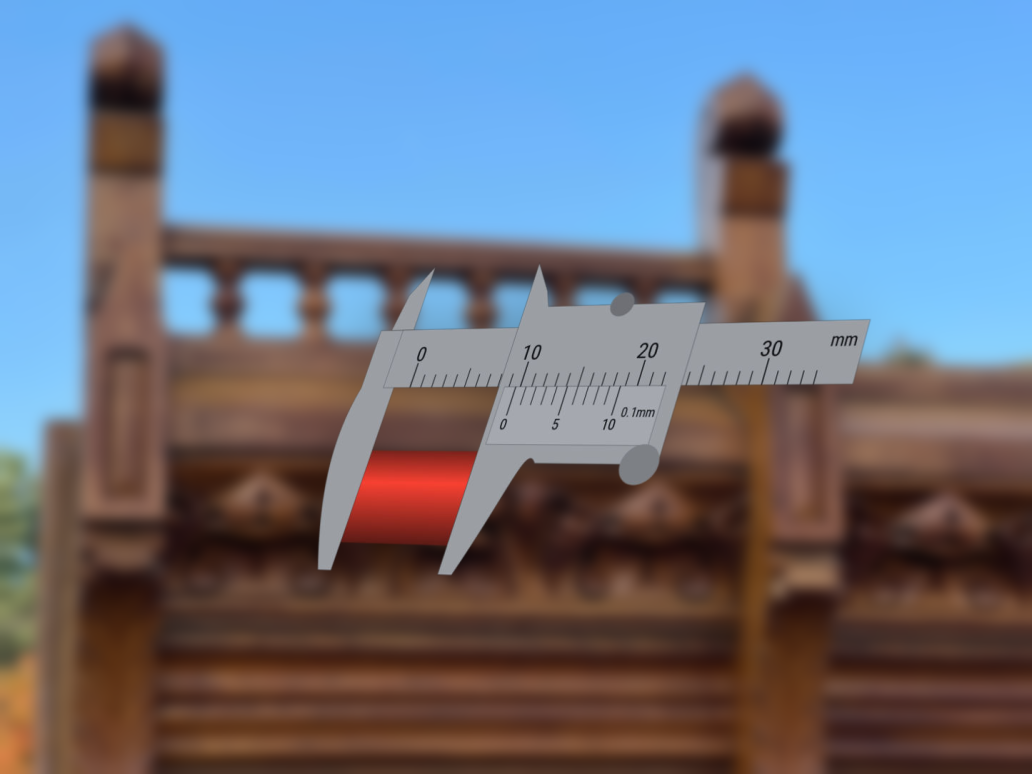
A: mm 9.6
